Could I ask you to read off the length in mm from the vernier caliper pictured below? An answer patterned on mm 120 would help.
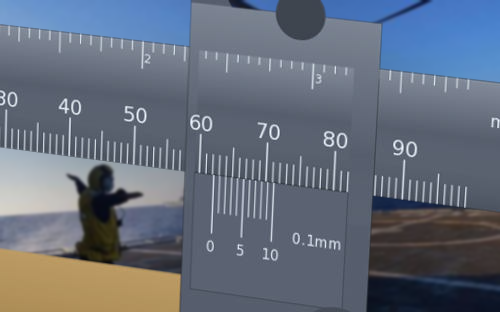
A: mm 62.2
